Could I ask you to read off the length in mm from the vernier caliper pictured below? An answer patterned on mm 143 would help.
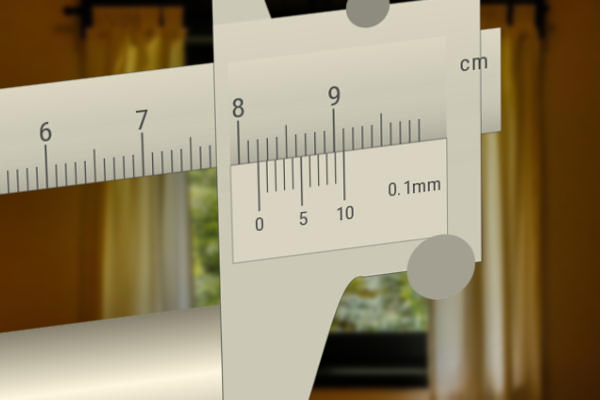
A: mm 82.0
